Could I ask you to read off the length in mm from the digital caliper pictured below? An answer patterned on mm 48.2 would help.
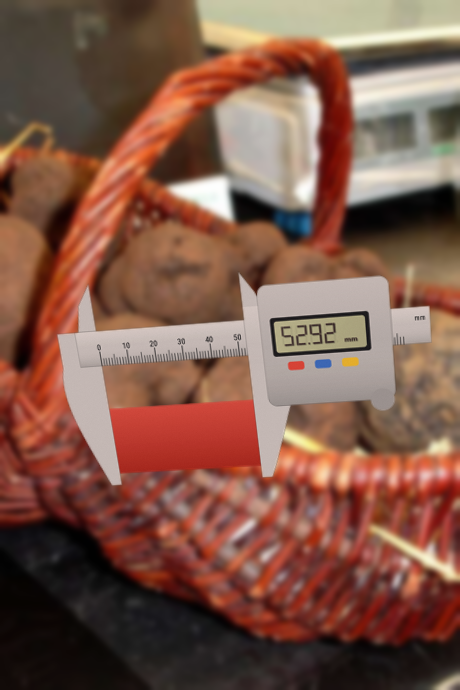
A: mm 52.92
